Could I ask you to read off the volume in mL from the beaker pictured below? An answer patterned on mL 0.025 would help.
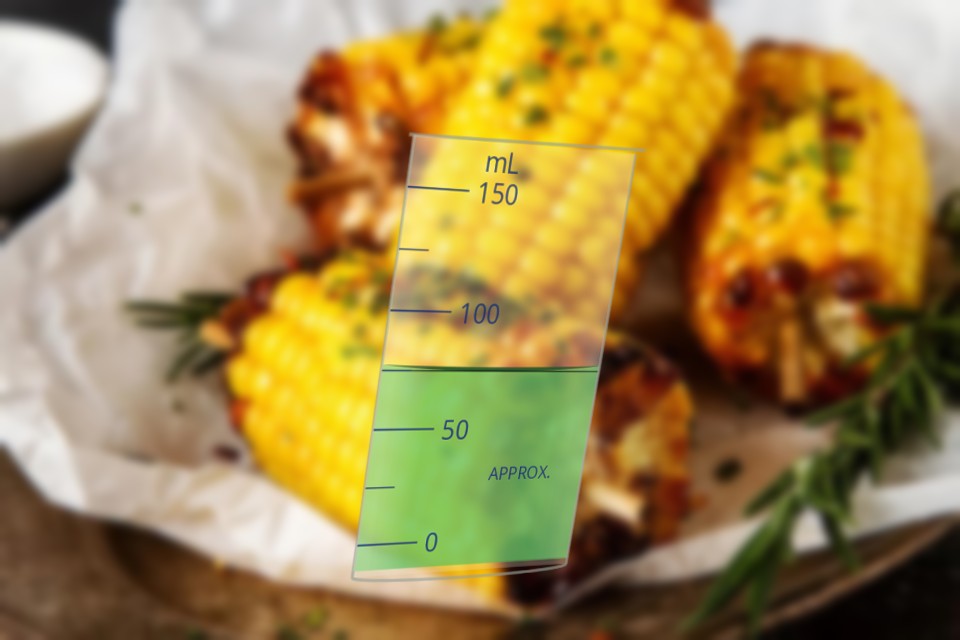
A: mL 75
